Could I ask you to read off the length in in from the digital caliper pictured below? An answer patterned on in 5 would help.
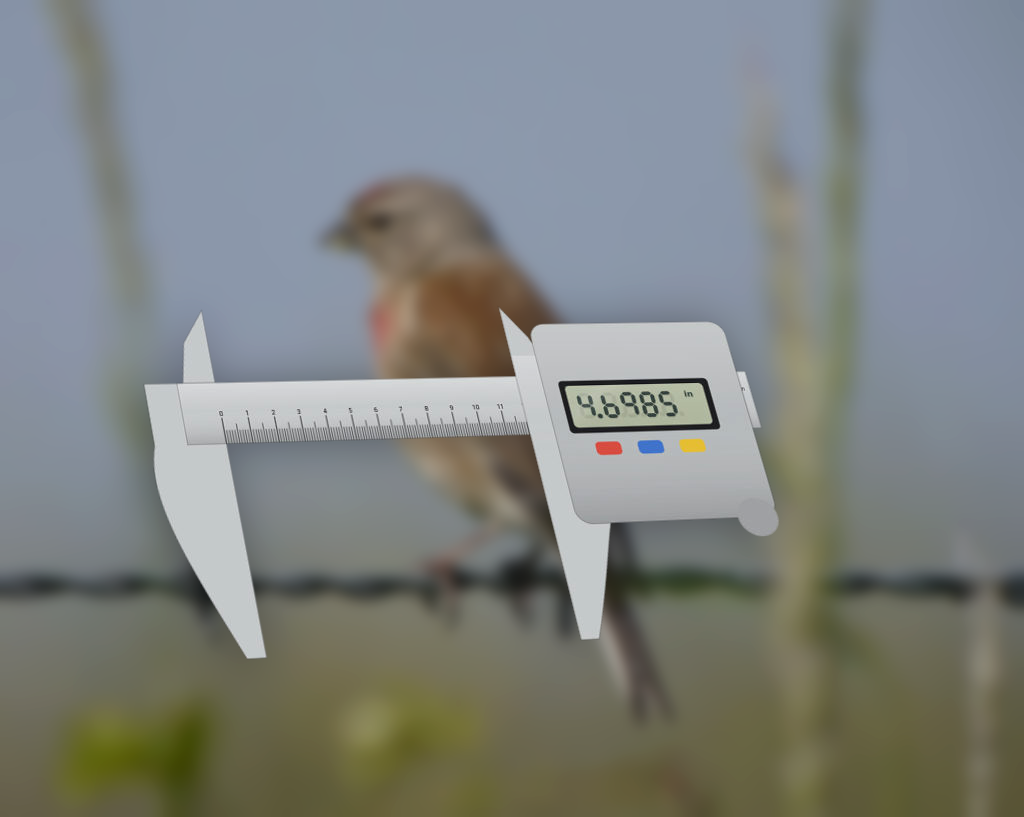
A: in 4.6985
